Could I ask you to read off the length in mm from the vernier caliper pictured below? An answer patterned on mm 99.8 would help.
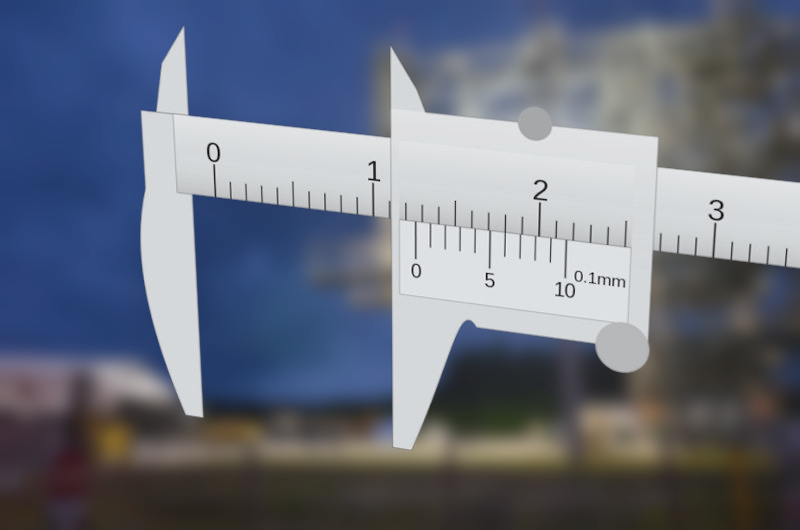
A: mm 12.6
